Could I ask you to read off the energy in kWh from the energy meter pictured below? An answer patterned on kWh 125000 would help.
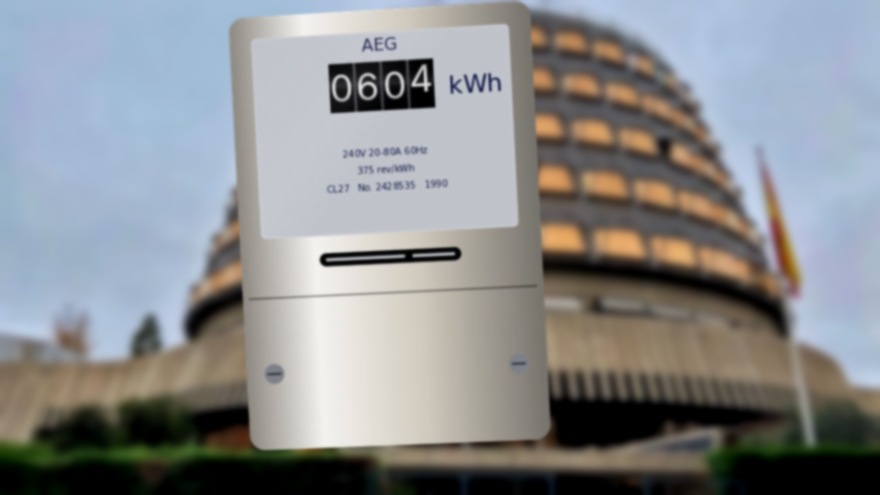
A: kWh 604
